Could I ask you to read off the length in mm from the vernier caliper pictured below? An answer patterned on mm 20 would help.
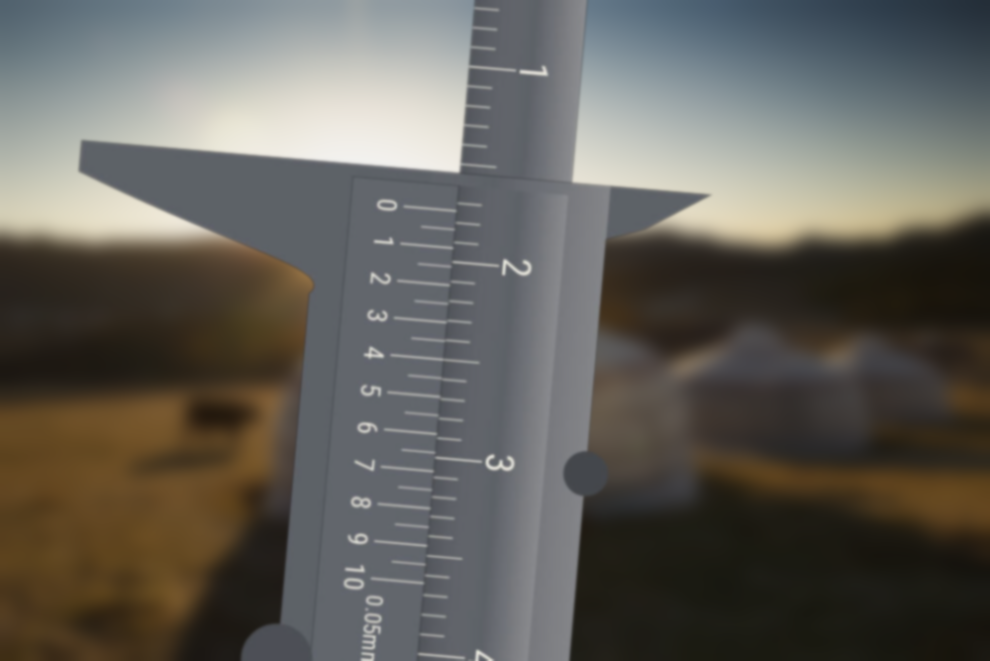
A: mm 17.4
